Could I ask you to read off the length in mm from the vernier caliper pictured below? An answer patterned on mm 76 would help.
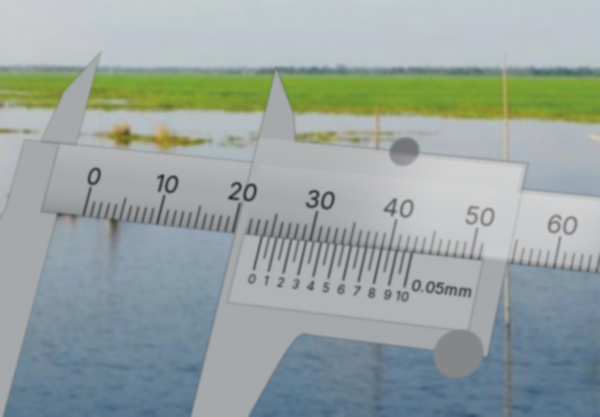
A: mm 23.8
